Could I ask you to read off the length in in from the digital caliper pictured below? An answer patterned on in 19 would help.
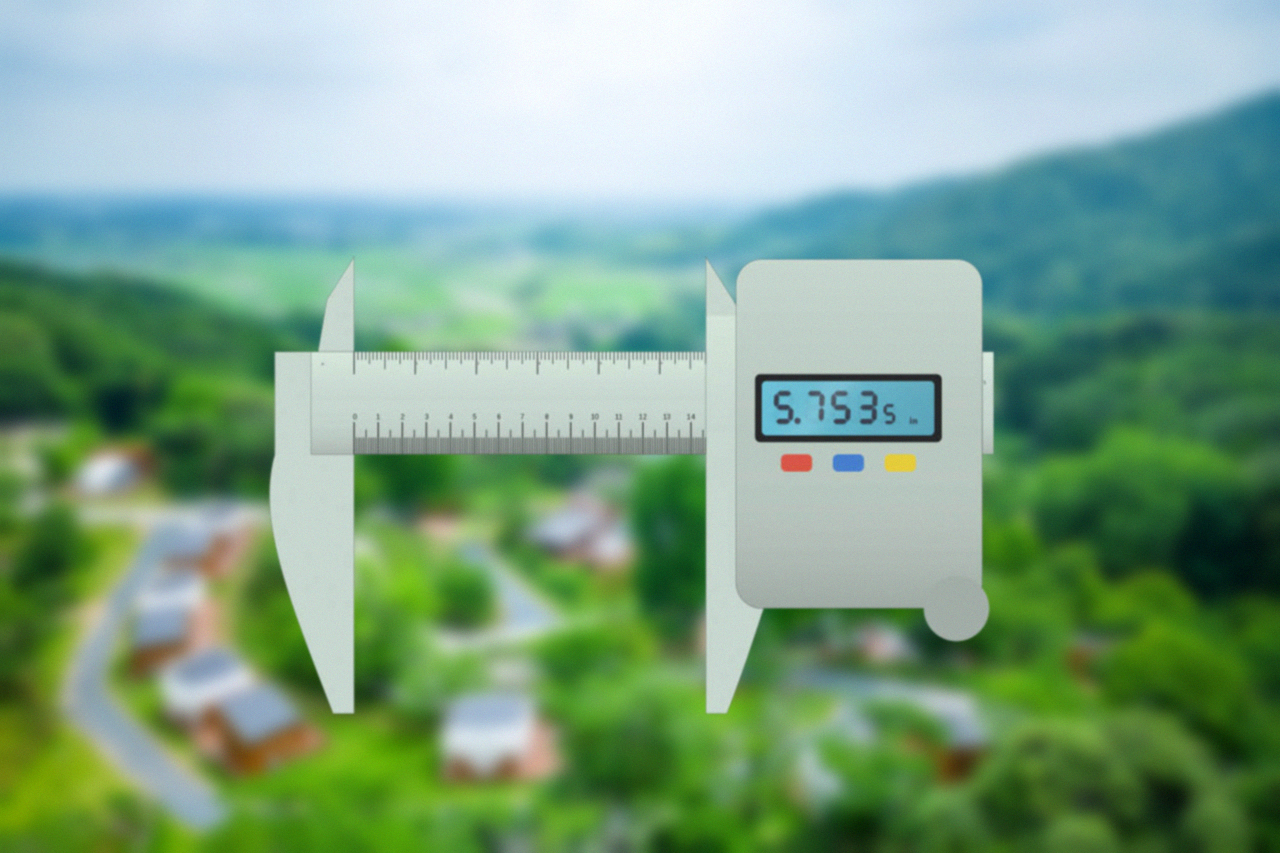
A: in 5.7535
